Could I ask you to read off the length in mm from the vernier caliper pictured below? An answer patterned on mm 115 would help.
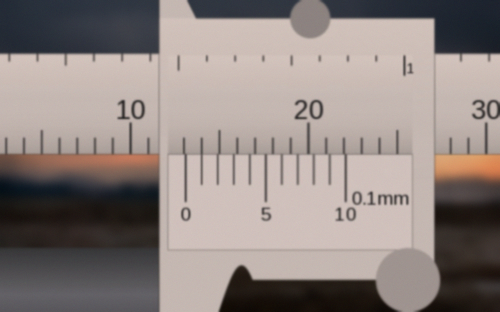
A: mm 13.1
